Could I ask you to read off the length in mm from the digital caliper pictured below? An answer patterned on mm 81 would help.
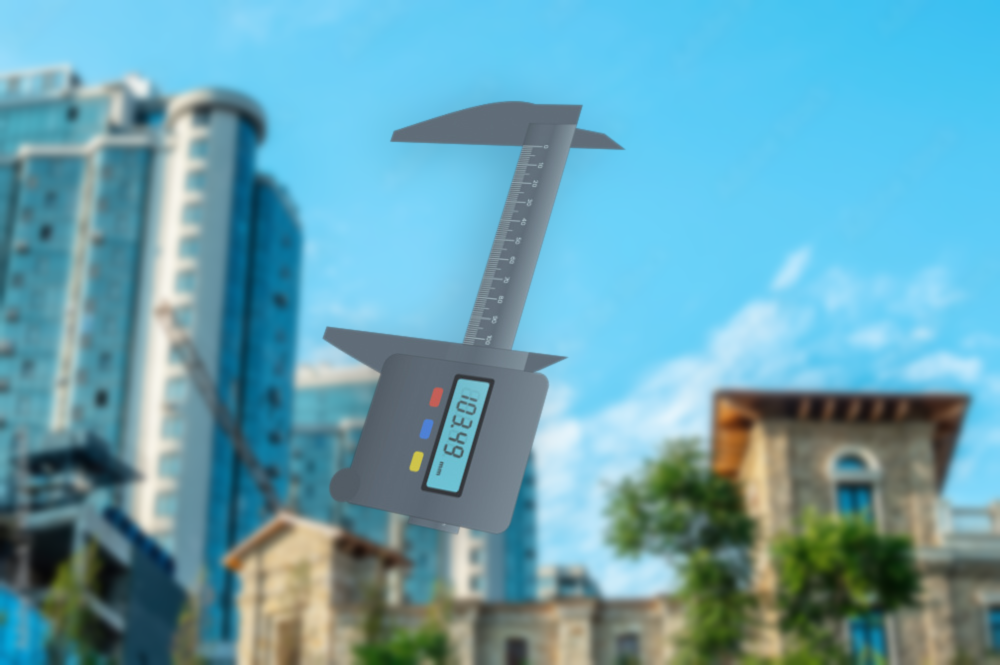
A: mm 103.49
